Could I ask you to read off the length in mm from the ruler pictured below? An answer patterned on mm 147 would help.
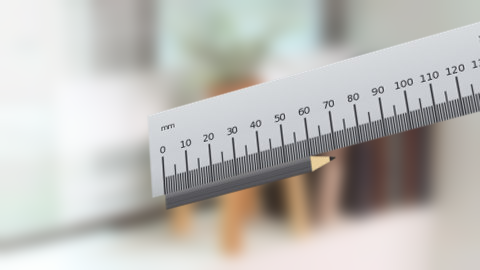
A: mm 70
